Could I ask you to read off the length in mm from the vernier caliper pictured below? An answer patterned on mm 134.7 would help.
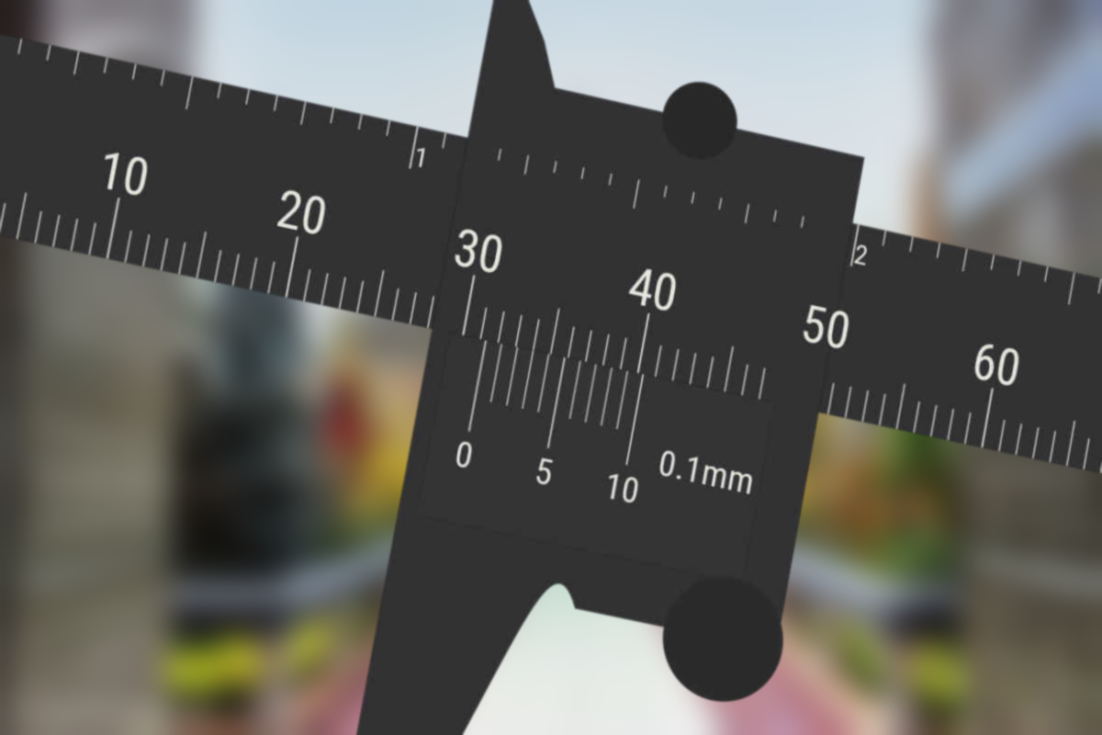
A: mm 31.3
